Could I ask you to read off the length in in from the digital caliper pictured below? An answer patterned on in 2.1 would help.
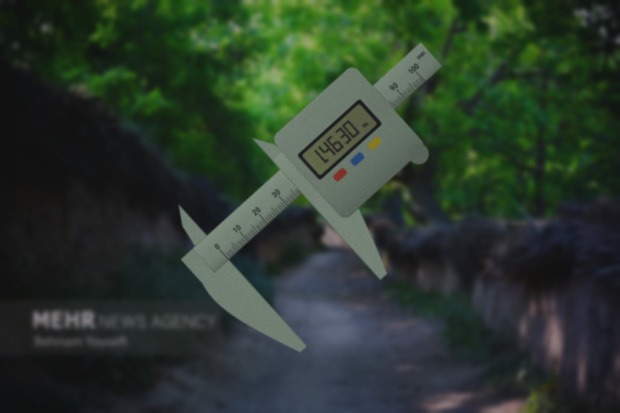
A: in 1.4630
